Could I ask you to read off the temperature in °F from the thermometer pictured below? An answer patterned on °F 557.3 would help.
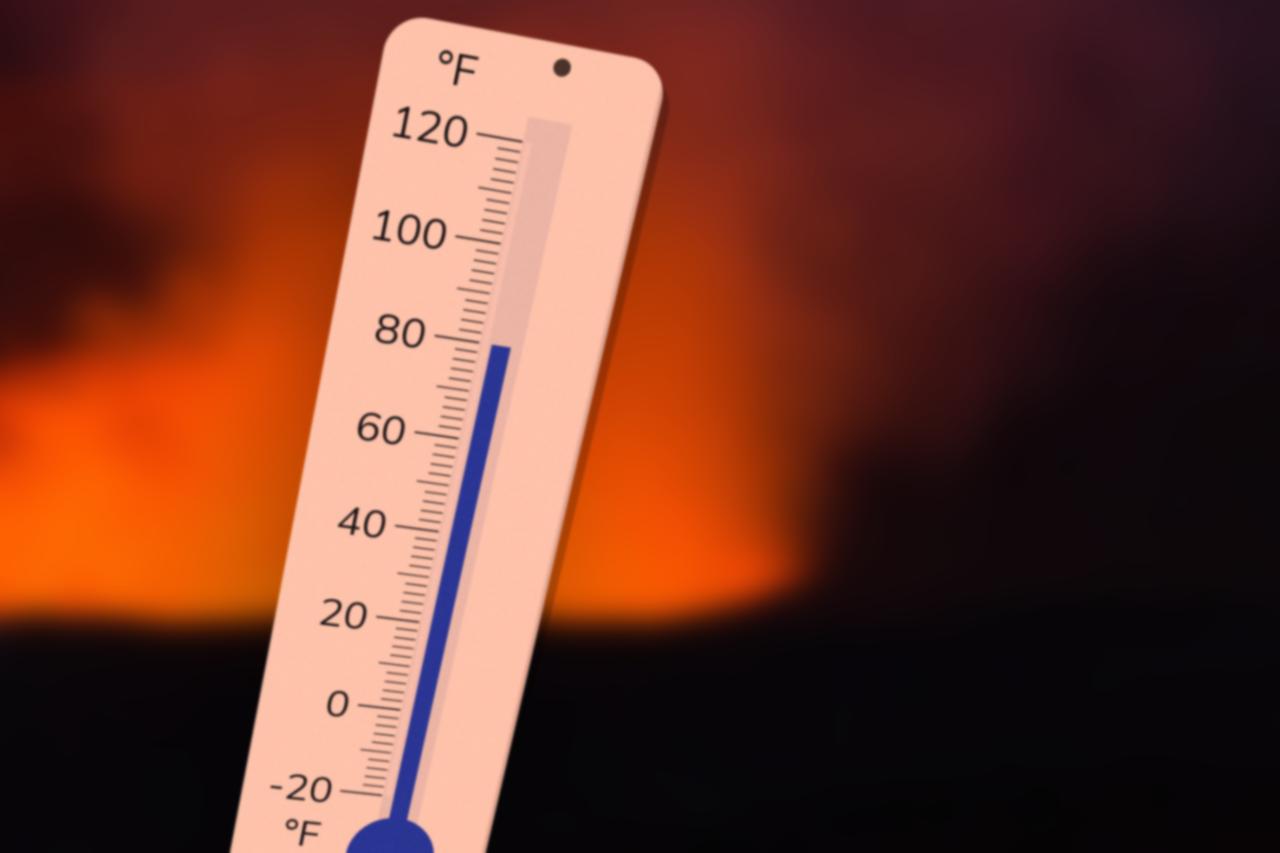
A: °F 80
